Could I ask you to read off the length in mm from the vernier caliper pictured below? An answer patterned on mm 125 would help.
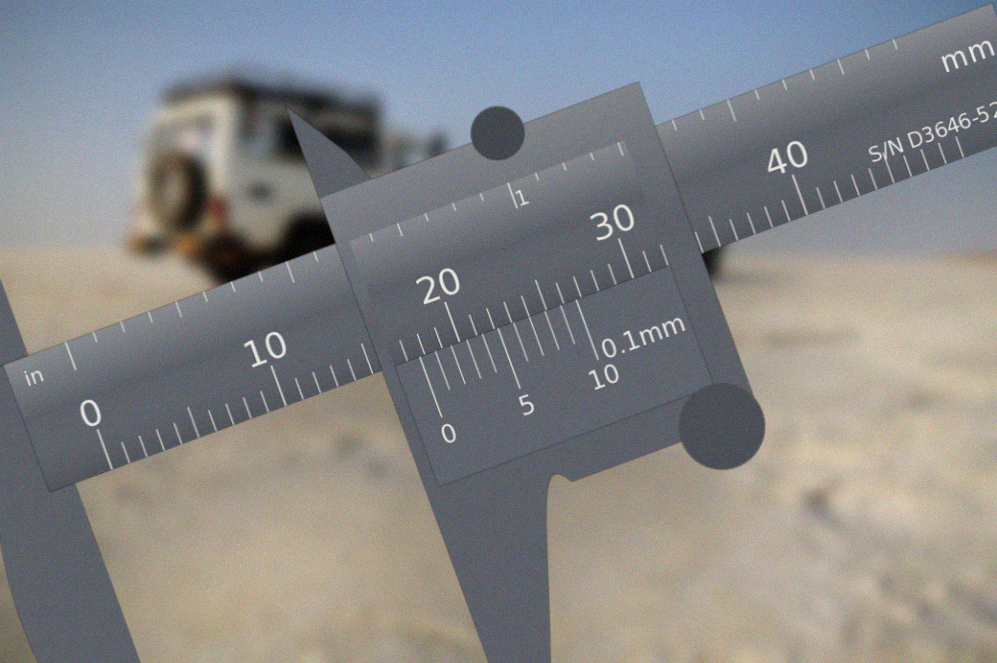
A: mm 17.7
